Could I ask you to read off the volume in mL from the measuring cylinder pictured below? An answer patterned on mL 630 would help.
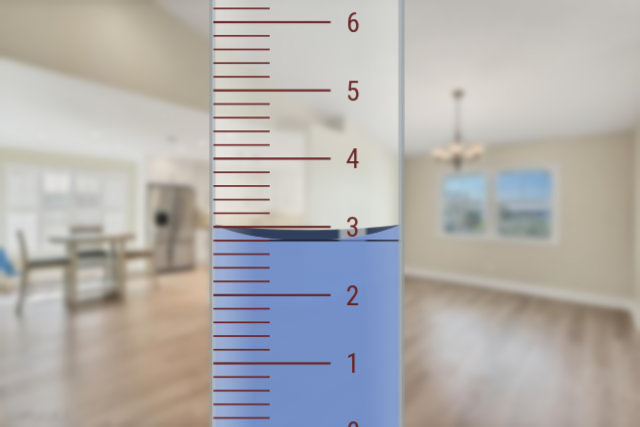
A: mL 2.8
